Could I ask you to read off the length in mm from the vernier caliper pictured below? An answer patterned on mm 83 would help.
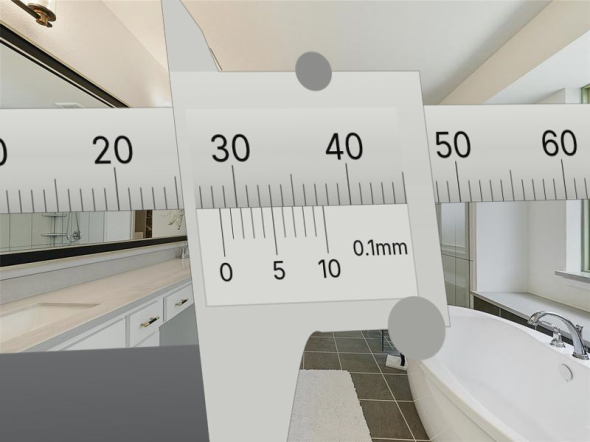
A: mm 28.5
